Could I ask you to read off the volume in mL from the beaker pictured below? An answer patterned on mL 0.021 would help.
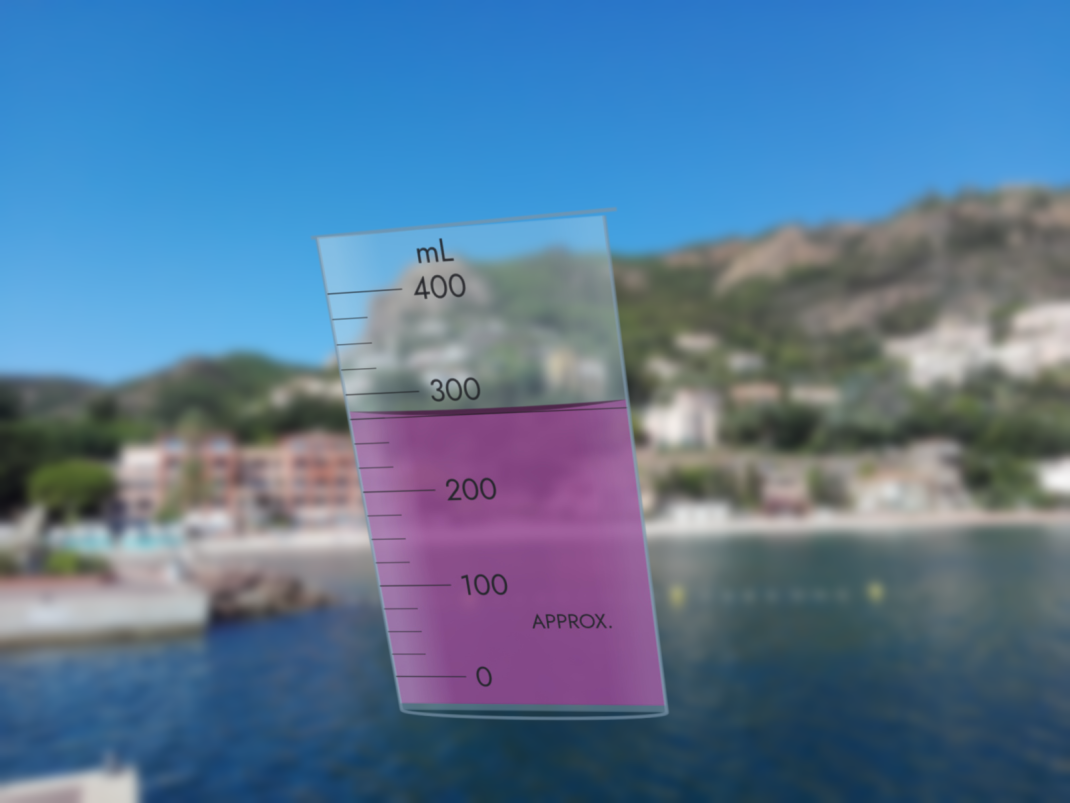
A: mL 275
